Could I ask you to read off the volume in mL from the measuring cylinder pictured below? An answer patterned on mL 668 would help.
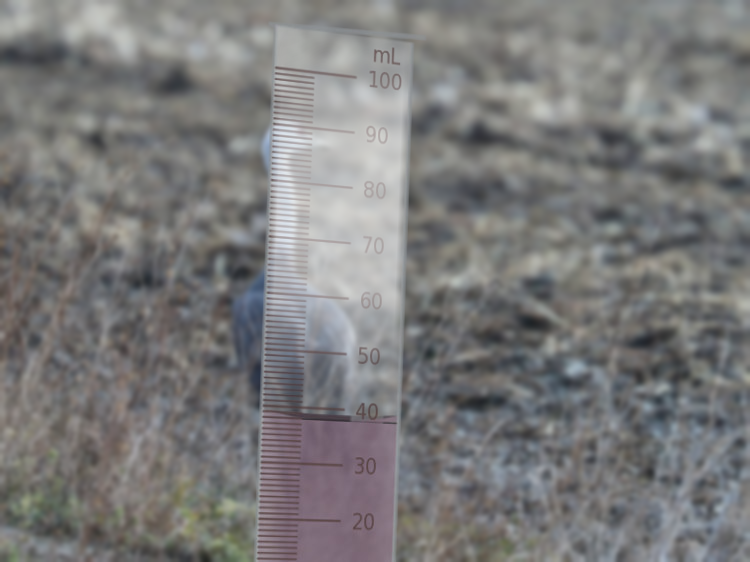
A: mL 38
